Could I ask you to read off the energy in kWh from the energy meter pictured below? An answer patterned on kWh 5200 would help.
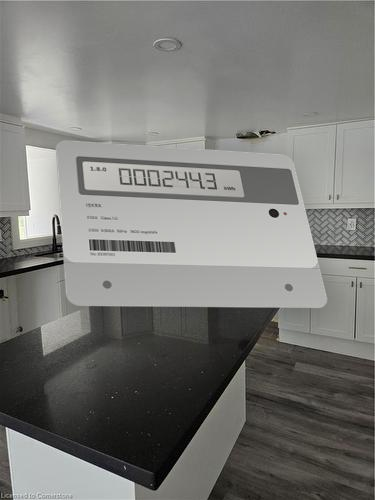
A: kWh 244.3
